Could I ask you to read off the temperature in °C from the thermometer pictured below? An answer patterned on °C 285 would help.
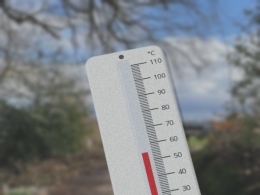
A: °C 55
